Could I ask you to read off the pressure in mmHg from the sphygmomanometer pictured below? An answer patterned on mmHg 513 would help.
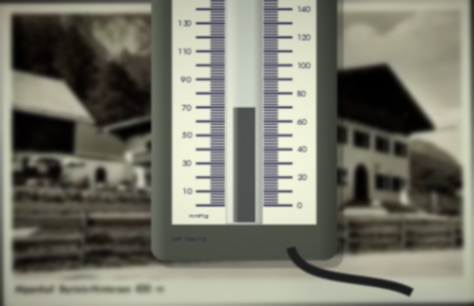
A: mmHg 70
